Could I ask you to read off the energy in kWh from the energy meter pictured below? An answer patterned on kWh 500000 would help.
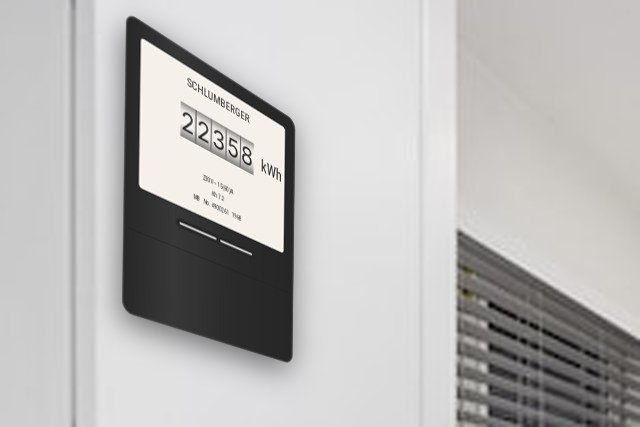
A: kWh 22358
